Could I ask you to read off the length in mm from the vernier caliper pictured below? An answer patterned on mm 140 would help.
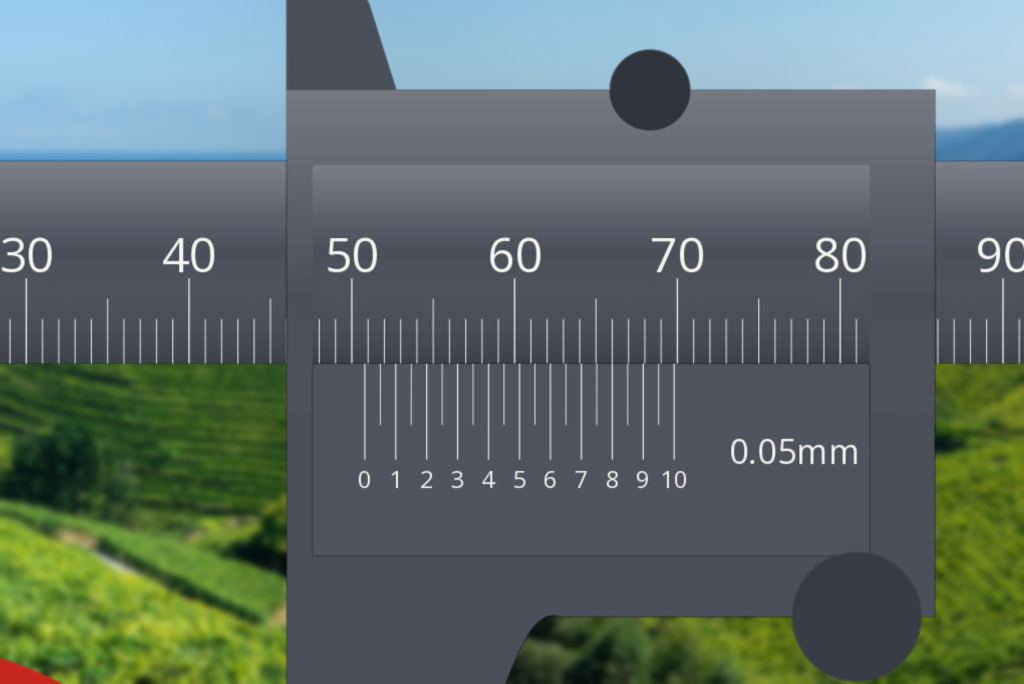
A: mm 50.8
